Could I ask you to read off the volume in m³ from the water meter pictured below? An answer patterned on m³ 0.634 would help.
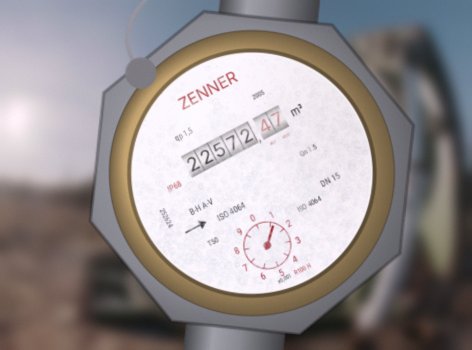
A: m³ 22572.471
